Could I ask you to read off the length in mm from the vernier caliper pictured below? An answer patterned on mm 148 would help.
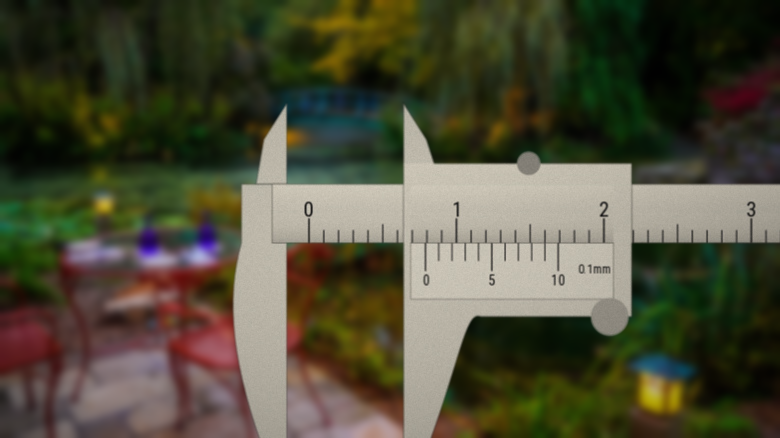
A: mm 7.9
